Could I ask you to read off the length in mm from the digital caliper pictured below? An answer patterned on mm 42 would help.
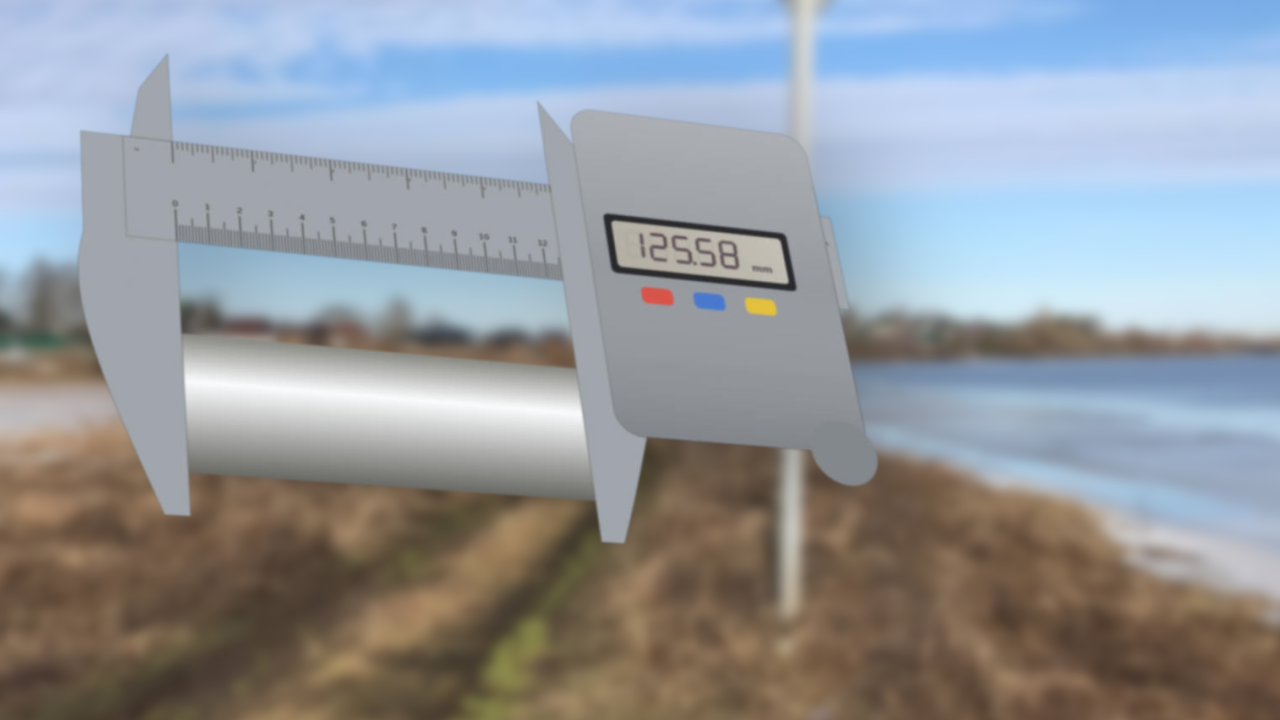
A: mm 125.58
